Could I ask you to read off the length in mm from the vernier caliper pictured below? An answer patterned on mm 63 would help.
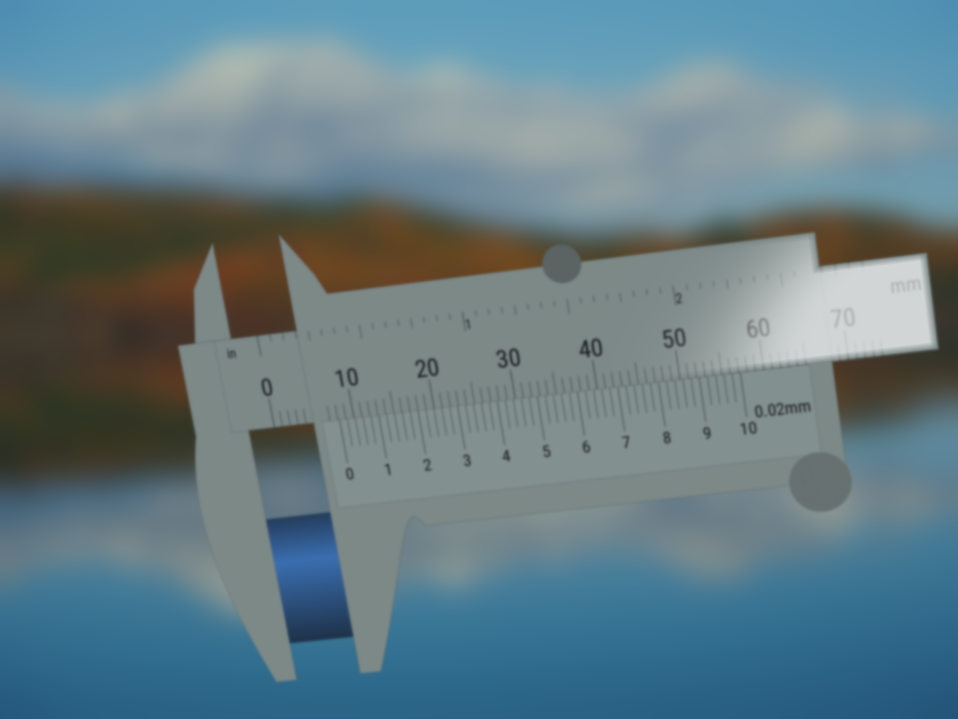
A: mm 8.2
